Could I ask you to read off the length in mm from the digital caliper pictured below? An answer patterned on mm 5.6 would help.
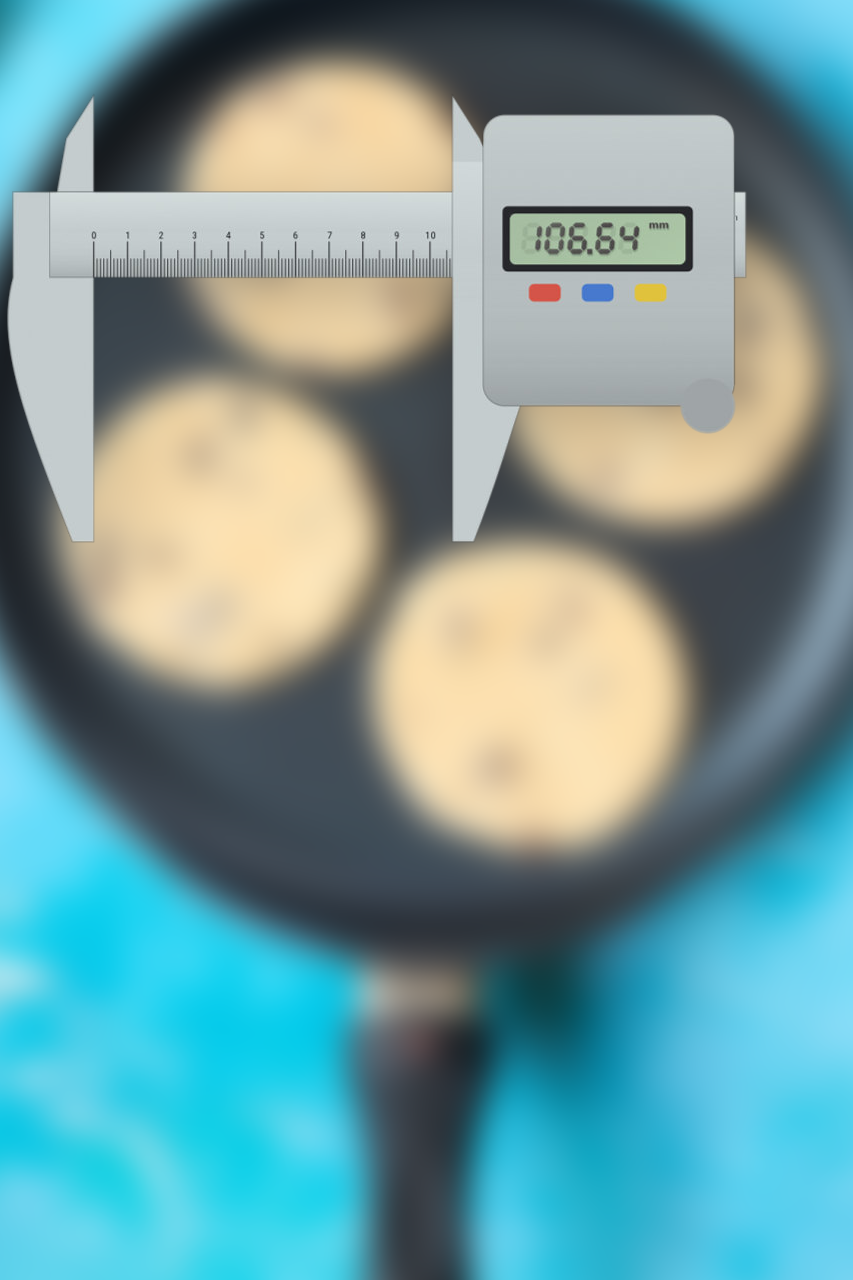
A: mm 106.64
